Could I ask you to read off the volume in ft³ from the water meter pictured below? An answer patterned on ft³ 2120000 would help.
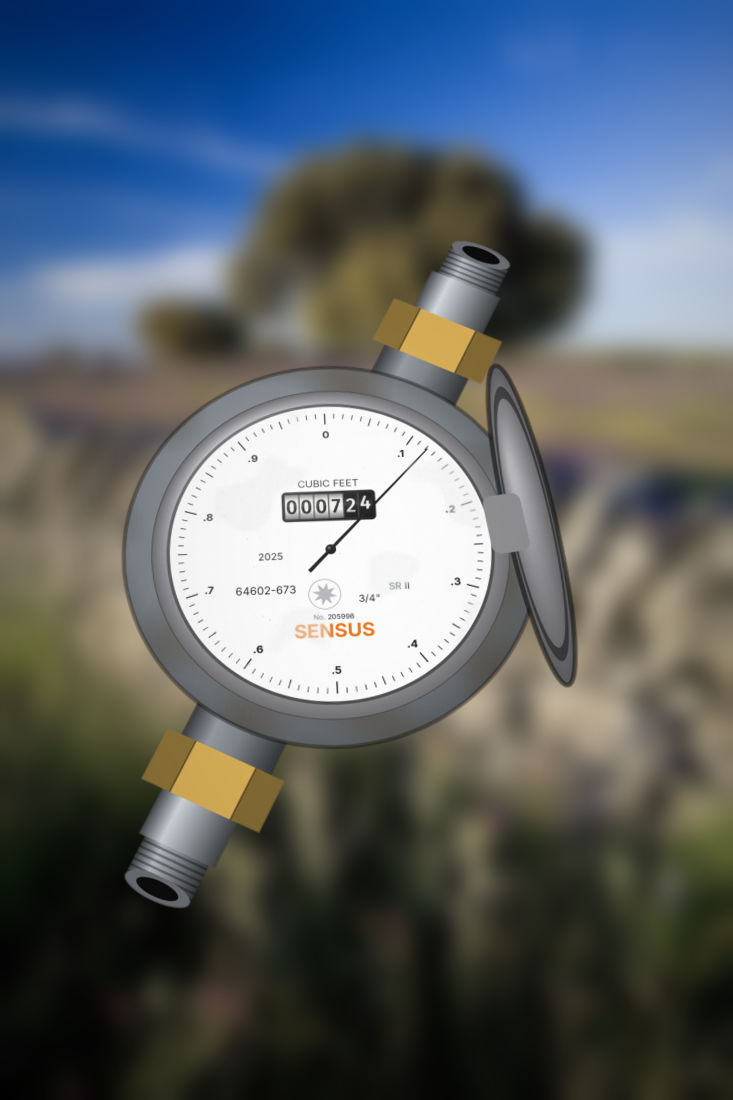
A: ft³ 724.12
